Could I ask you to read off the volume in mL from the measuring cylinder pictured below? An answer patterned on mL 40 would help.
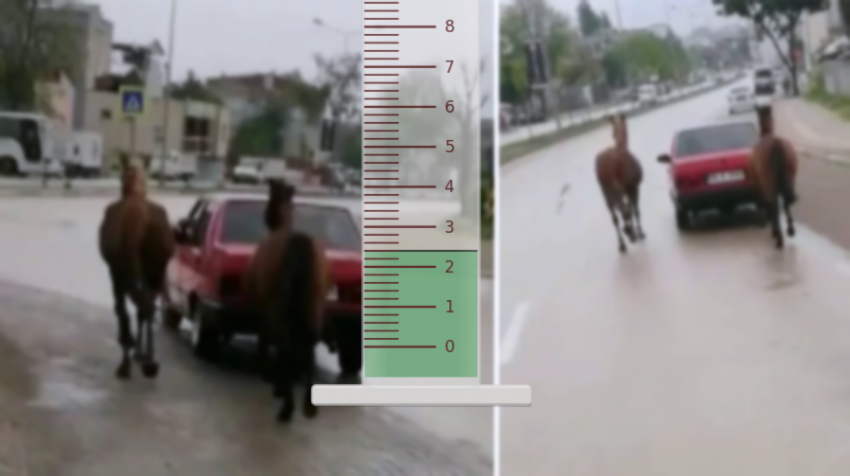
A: mL 2.4
